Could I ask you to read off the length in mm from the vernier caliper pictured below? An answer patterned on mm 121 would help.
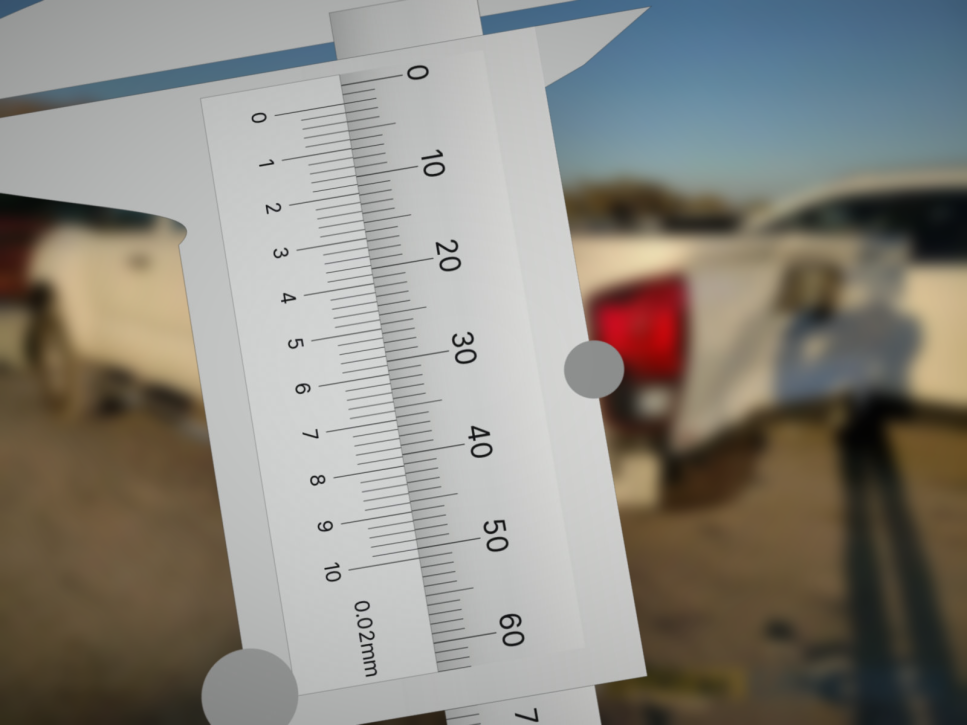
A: mm 2.0
